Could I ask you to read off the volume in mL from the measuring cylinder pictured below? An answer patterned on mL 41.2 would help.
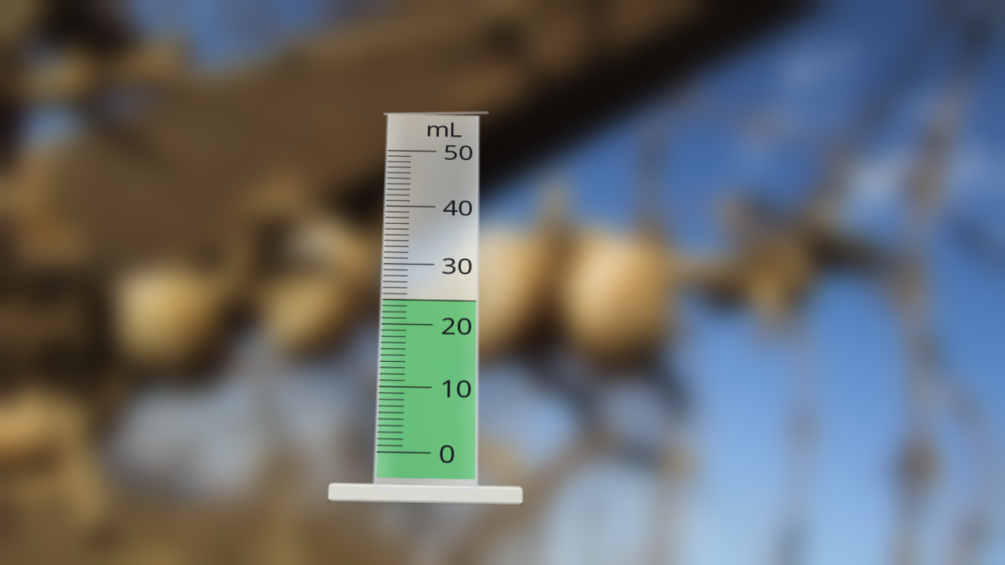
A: mL 24
